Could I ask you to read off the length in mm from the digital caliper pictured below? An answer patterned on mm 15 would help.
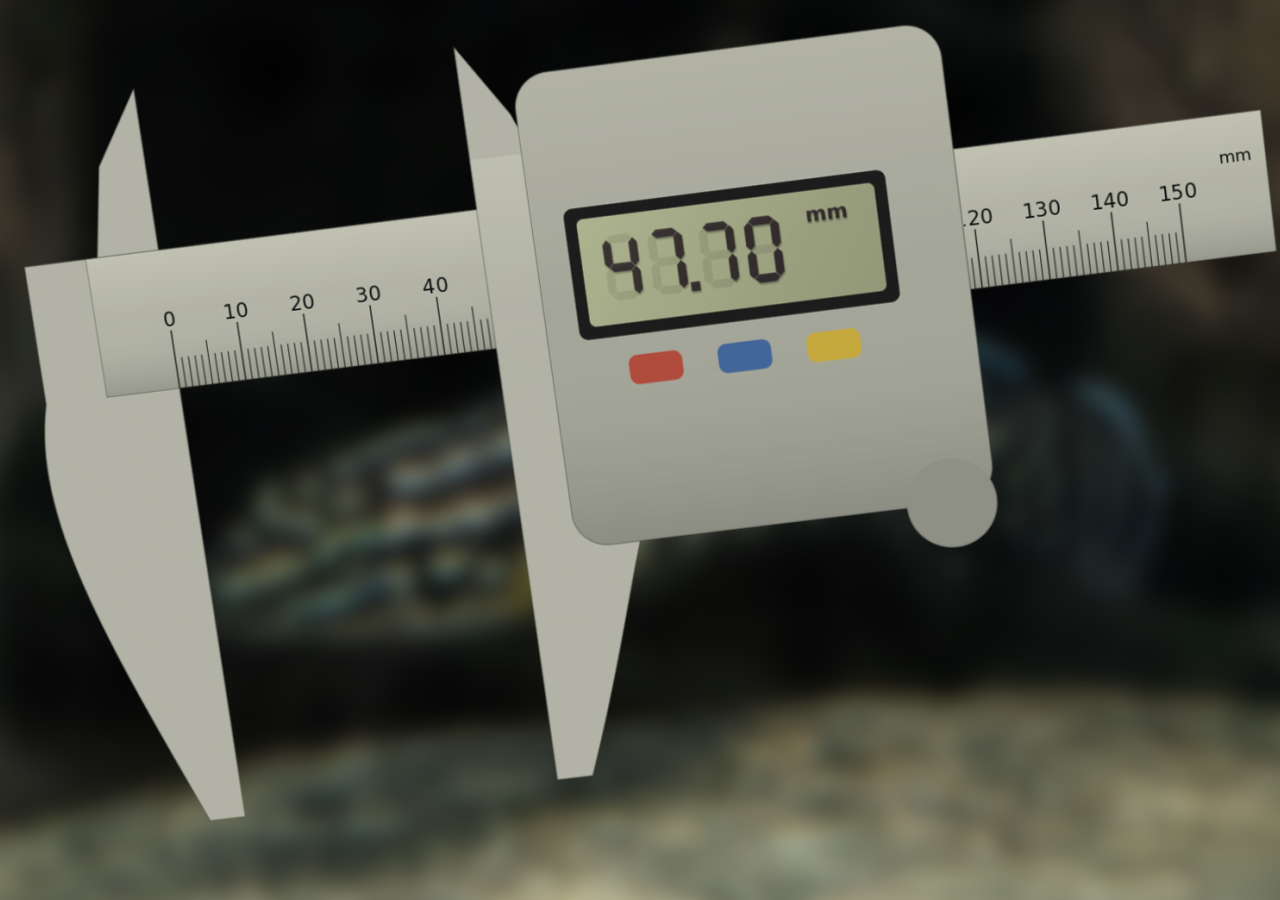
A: mm 47.70
